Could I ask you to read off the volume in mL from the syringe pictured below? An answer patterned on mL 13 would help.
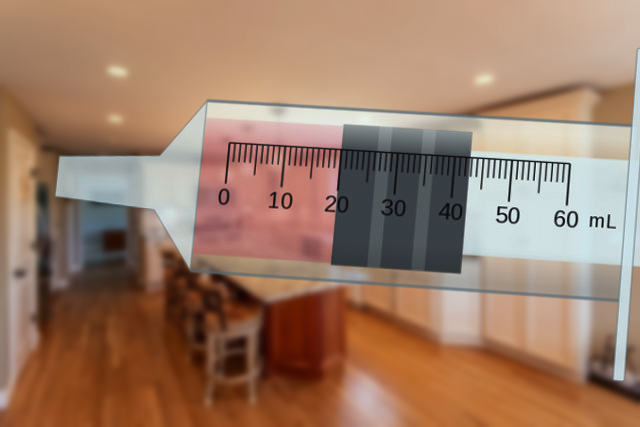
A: mL 20
